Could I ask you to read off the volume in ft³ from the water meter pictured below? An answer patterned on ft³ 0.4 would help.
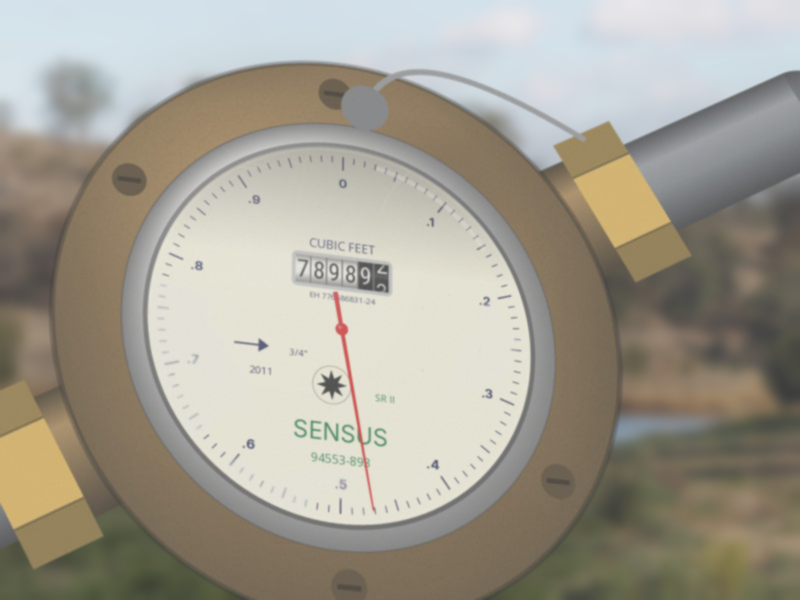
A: ft³ 789892.47
